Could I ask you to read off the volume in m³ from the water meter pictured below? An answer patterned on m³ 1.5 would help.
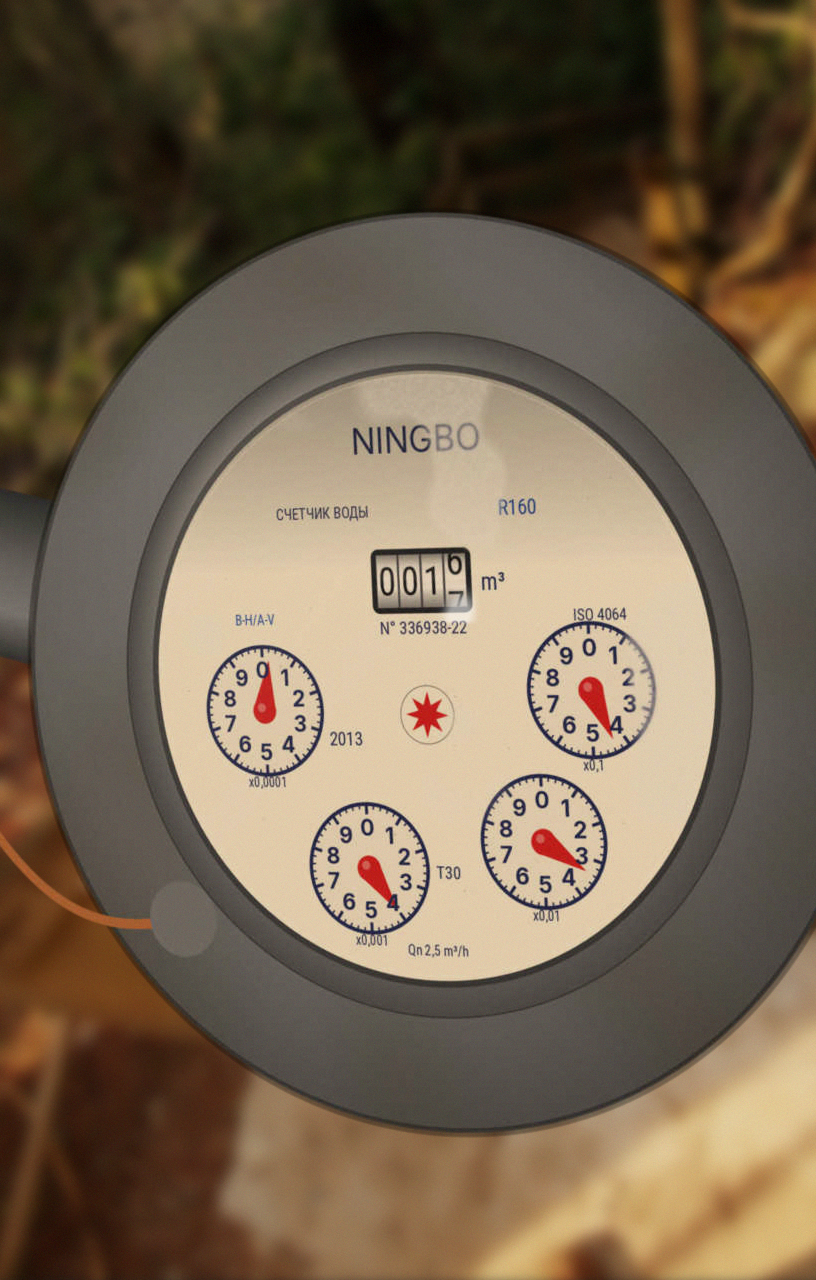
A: m³ 16.4340
